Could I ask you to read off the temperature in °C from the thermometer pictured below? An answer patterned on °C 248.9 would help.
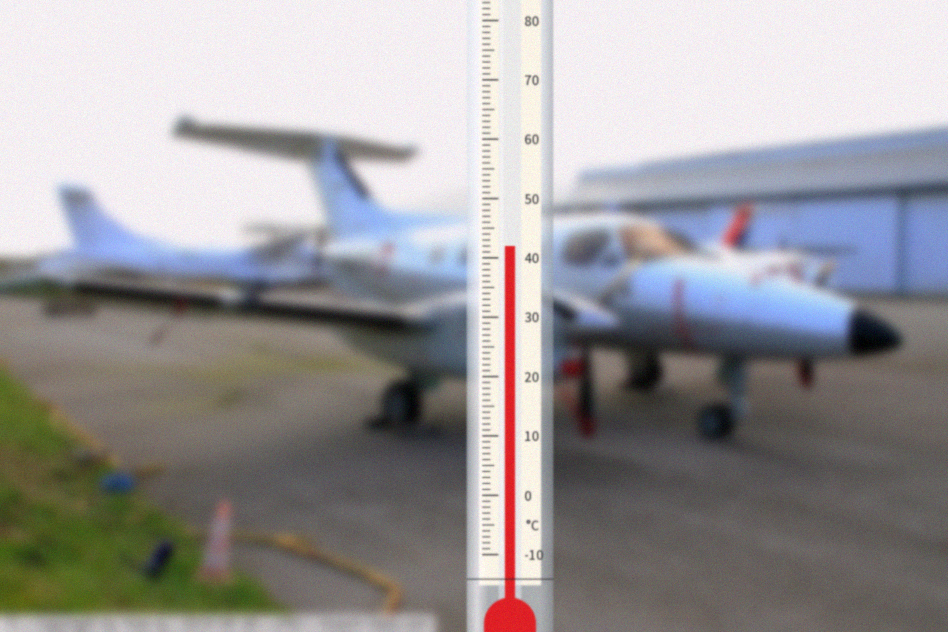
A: °C 42
